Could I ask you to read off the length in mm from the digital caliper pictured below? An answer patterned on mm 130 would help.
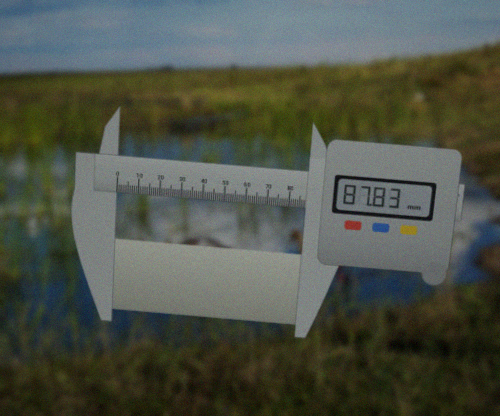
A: mm 87.83
